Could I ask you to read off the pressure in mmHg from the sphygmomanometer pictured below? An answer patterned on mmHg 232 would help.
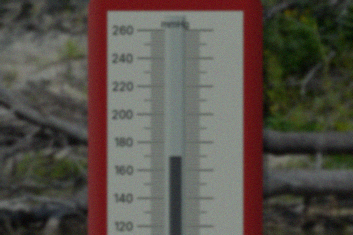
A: mmHg 170
